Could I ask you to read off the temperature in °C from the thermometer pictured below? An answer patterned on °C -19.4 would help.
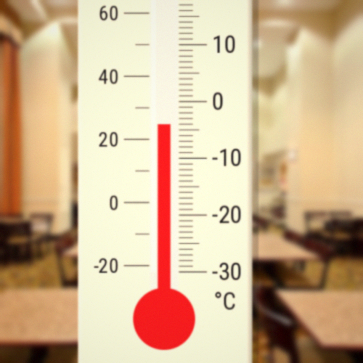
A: °C -4
